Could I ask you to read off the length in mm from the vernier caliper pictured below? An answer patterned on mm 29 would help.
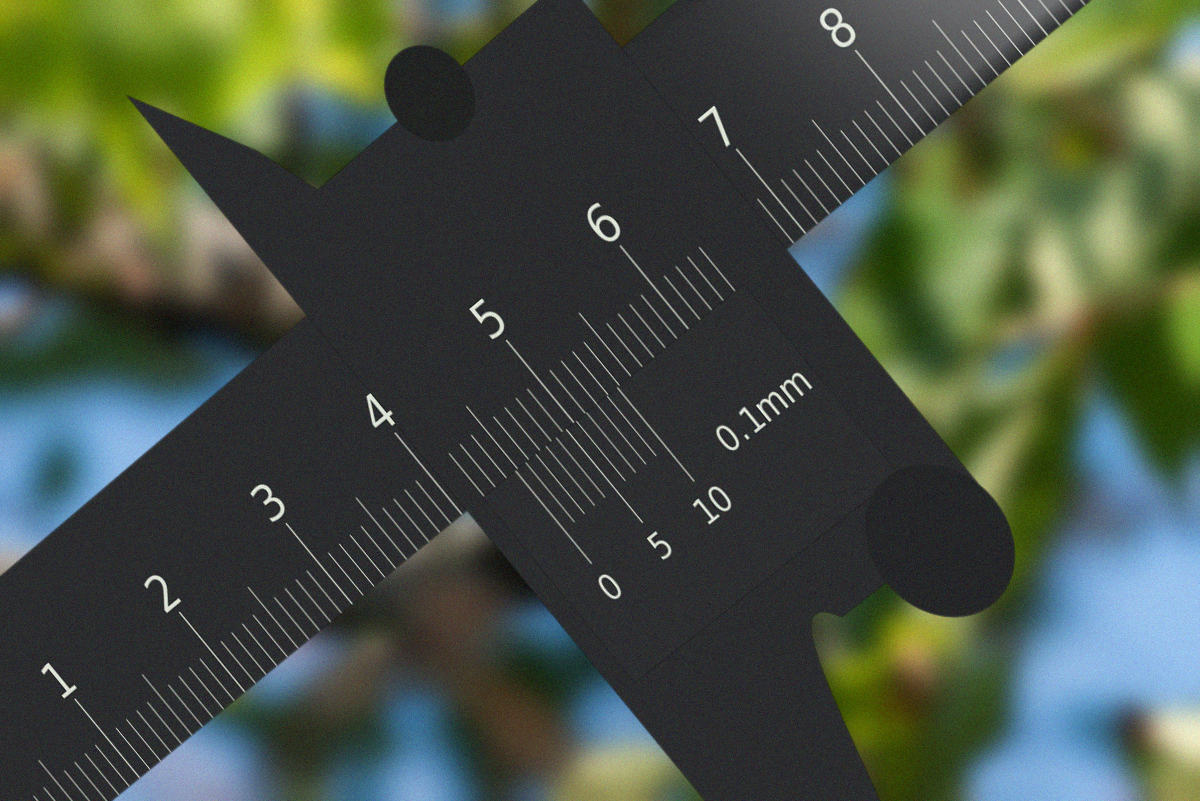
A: mm 44.8
